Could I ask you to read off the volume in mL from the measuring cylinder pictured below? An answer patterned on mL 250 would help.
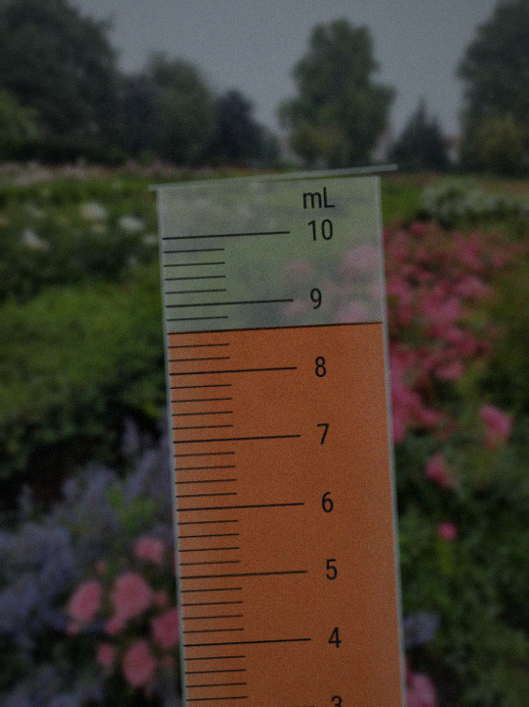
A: mL 8.6
